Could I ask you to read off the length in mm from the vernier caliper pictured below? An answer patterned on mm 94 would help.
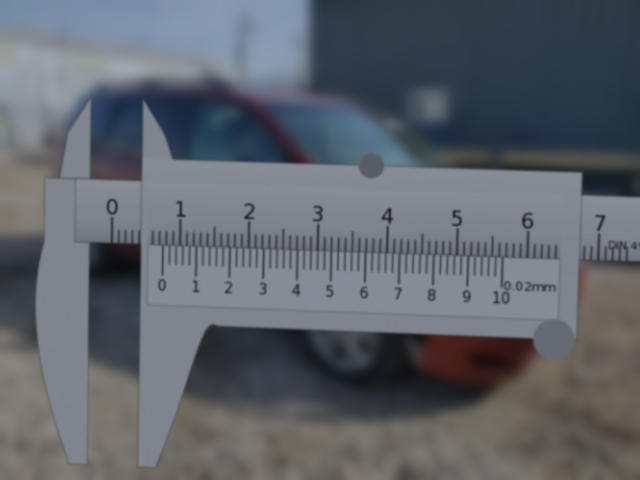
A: mm 7.5
